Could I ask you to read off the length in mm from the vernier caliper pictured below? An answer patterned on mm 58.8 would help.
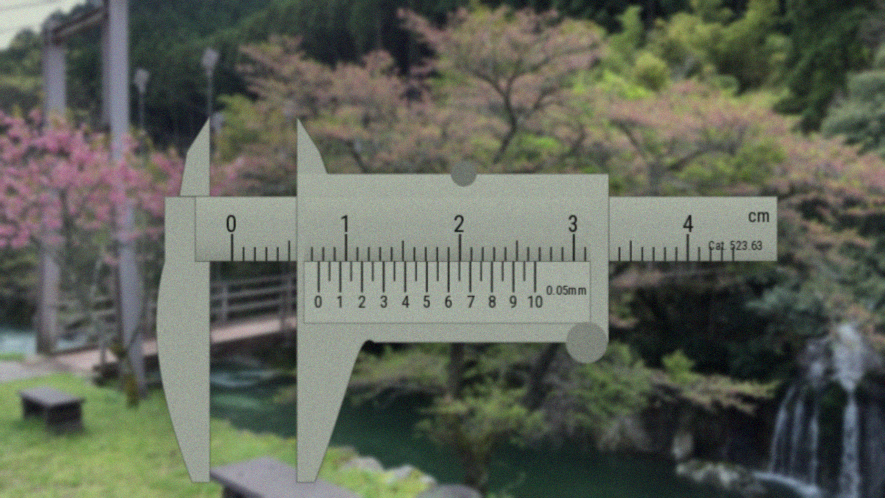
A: mm 7.6
